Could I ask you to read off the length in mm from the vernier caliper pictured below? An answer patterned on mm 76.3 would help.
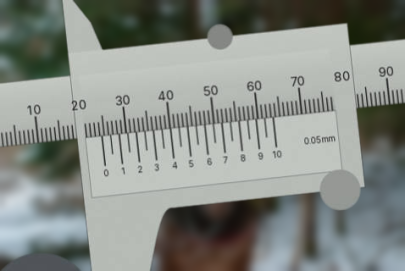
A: mm 24.5
